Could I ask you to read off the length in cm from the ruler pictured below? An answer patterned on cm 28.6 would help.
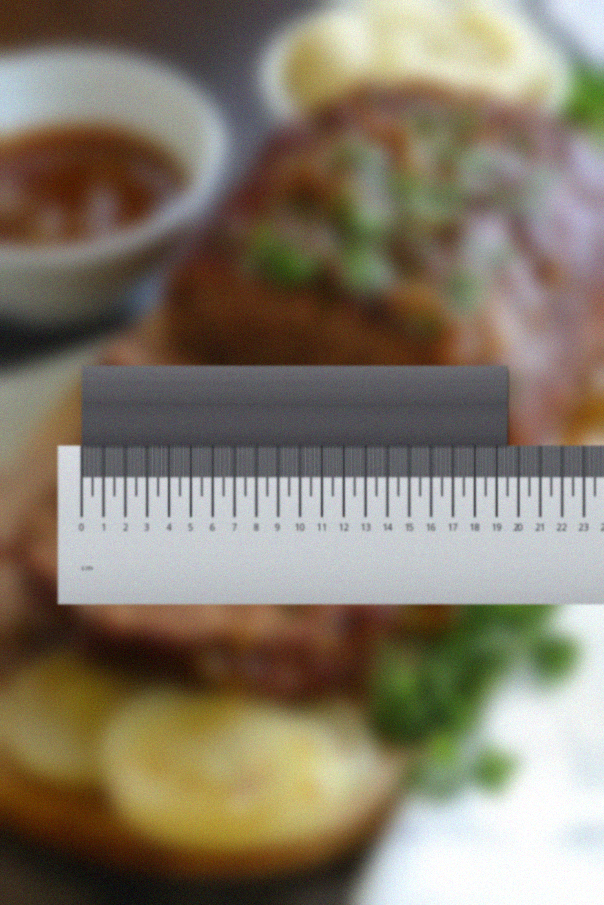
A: cm 19.5
